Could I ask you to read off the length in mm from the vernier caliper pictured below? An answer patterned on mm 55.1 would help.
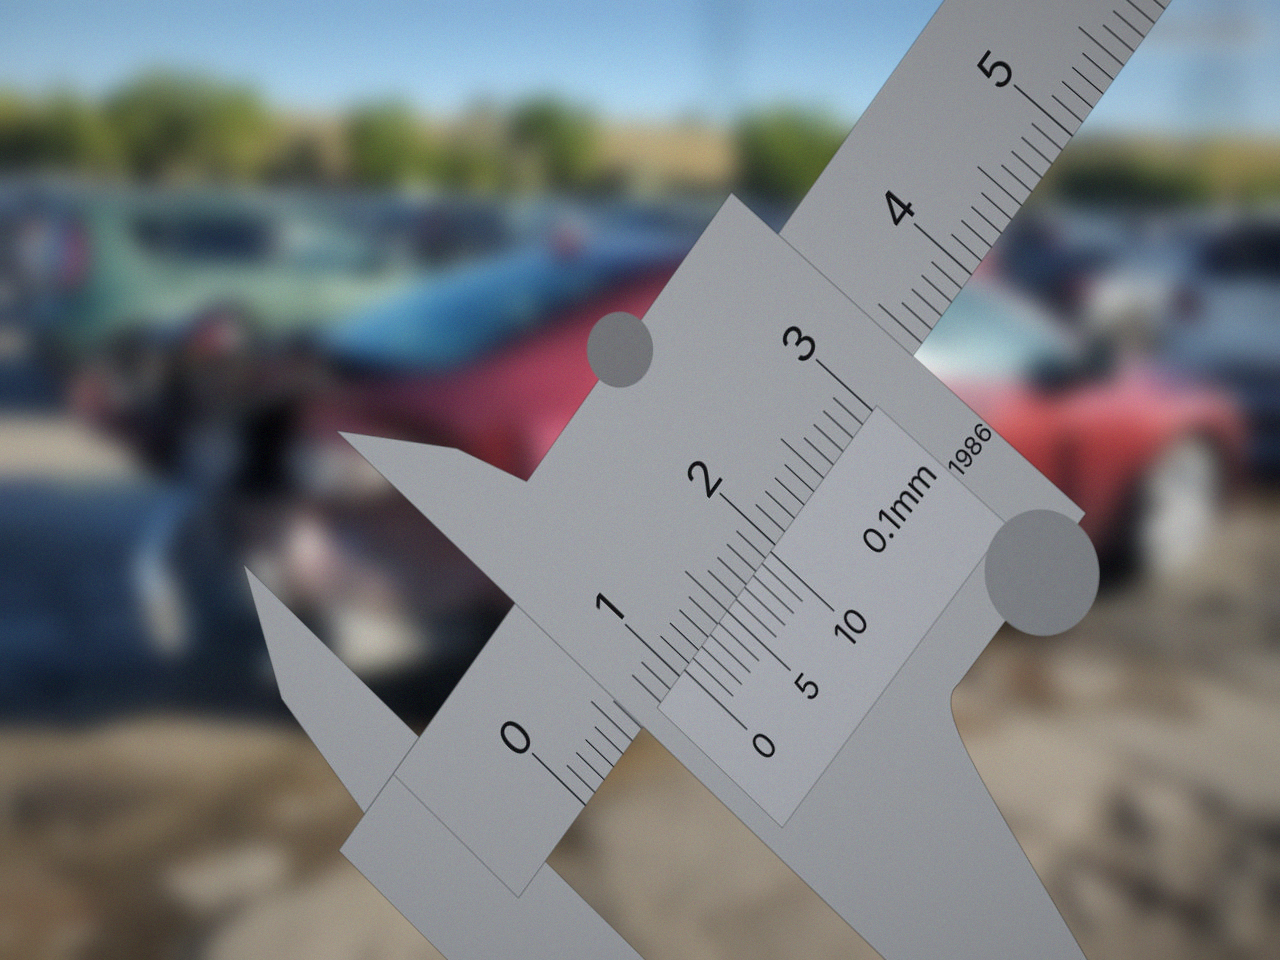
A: mm 10.5
